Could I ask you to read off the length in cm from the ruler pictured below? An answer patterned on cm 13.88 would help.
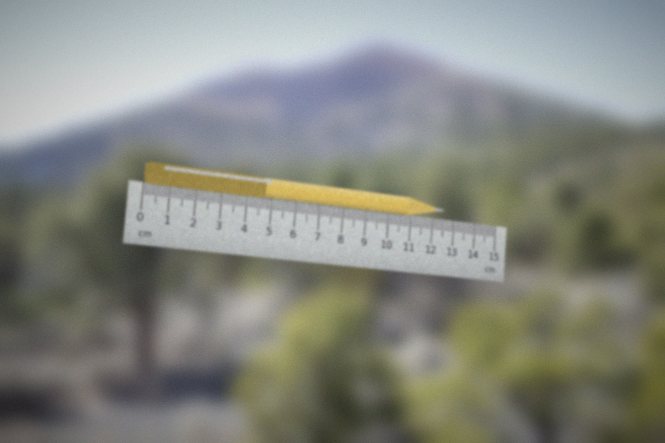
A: cm 12.5
